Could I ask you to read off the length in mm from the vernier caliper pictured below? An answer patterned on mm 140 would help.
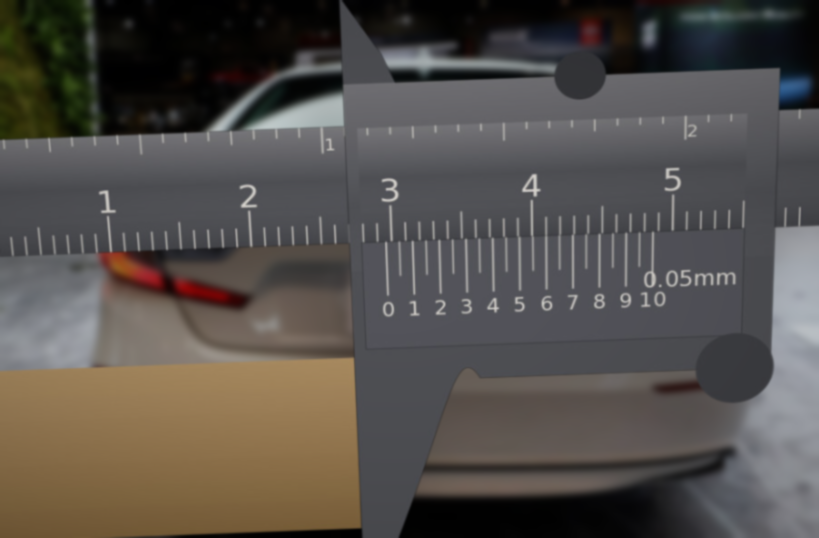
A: mm 29.6
